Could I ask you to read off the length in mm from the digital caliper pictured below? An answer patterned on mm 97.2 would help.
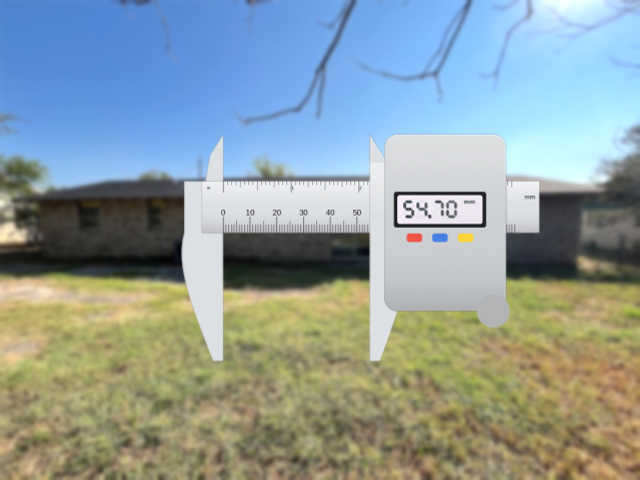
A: mm 54.70
